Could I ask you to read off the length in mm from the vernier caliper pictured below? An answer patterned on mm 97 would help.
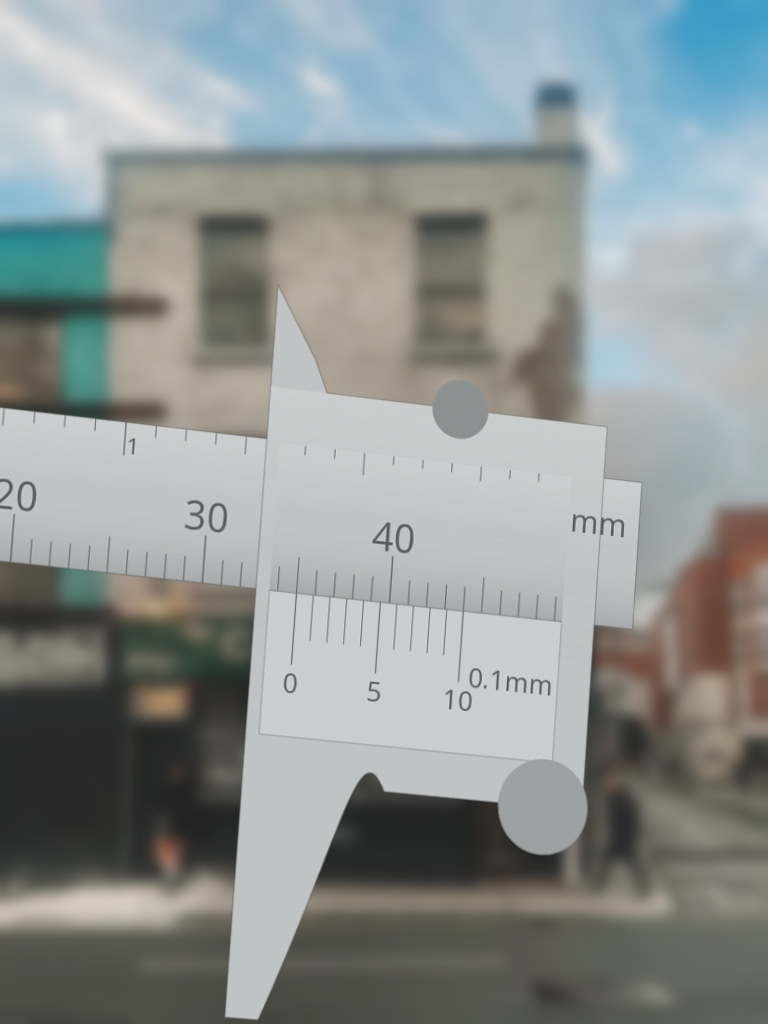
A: mm 35.0
